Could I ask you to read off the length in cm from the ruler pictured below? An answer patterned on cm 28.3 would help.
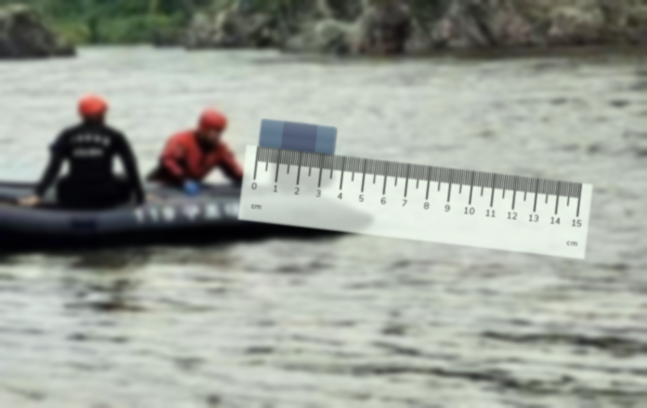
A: cm 3.5
